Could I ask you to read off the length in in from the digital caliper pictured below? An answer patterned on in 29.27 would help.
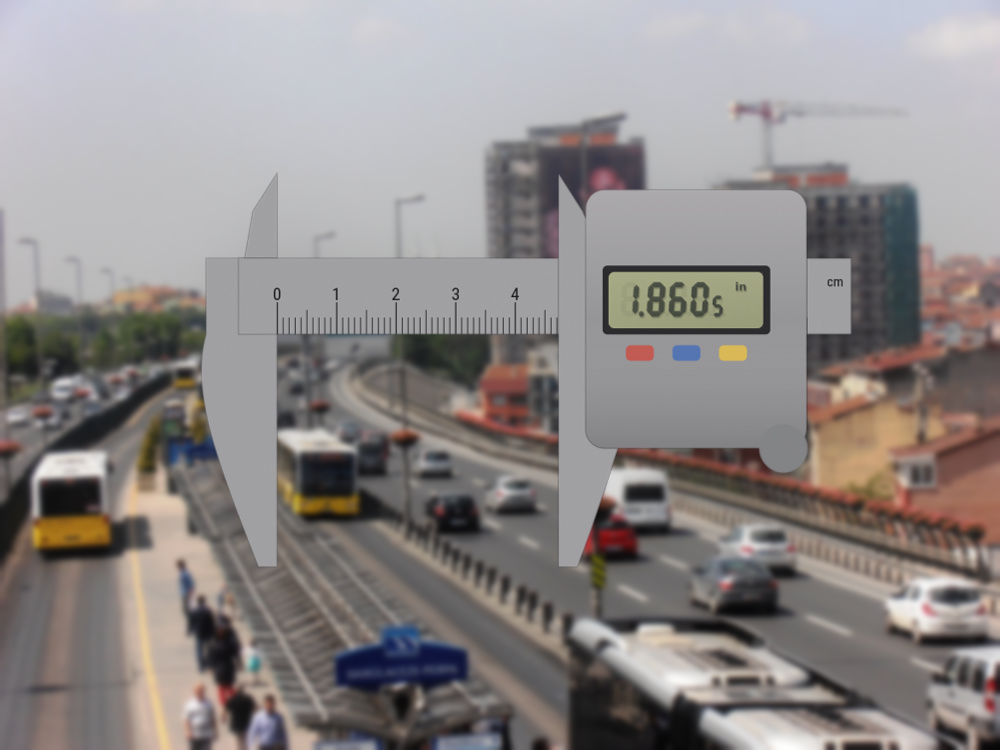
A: in 1.8605
